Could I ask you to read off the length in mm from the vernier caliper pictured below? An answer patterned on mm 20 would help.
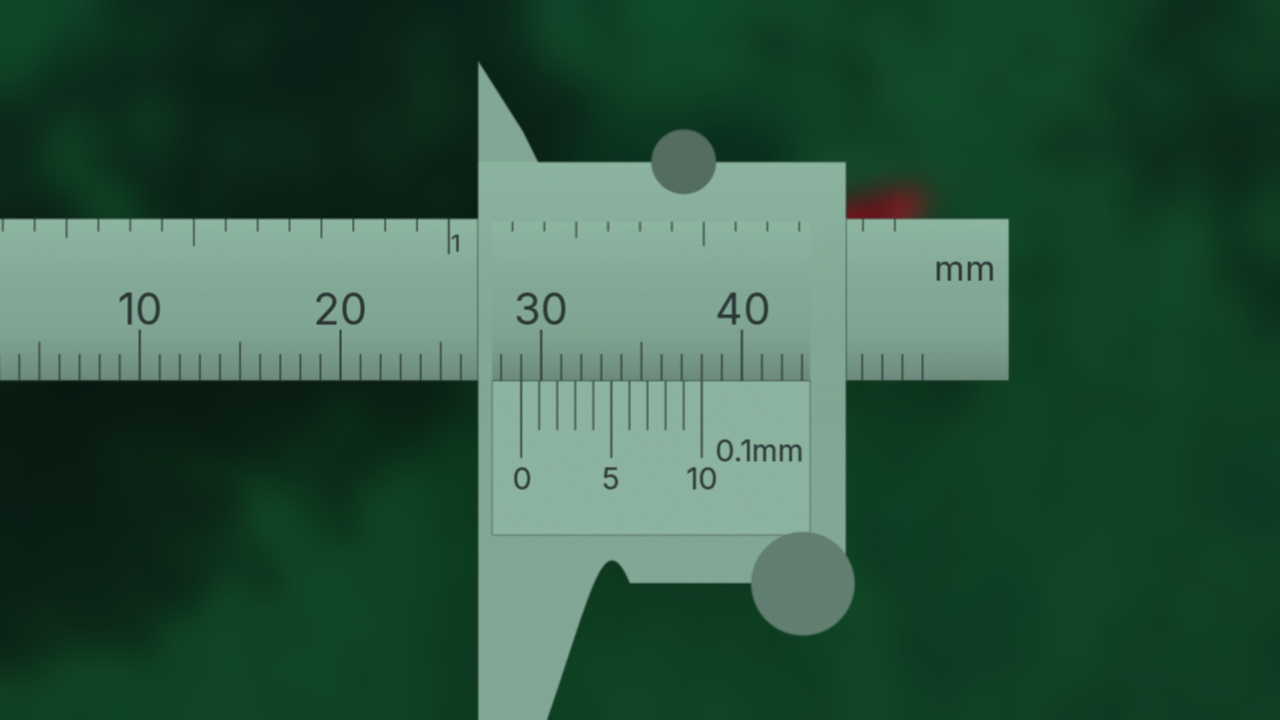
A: mm 29.0
